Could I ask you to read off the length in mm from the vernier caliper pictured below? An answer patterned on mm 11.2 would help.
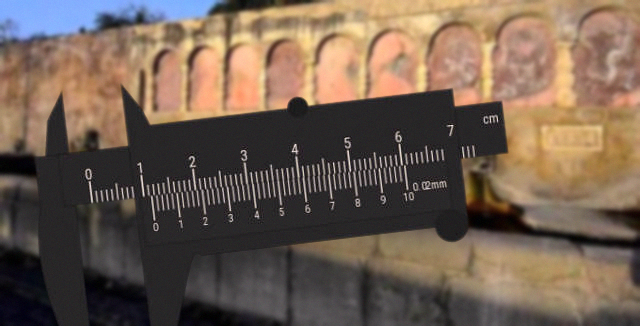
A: mm 11.5
